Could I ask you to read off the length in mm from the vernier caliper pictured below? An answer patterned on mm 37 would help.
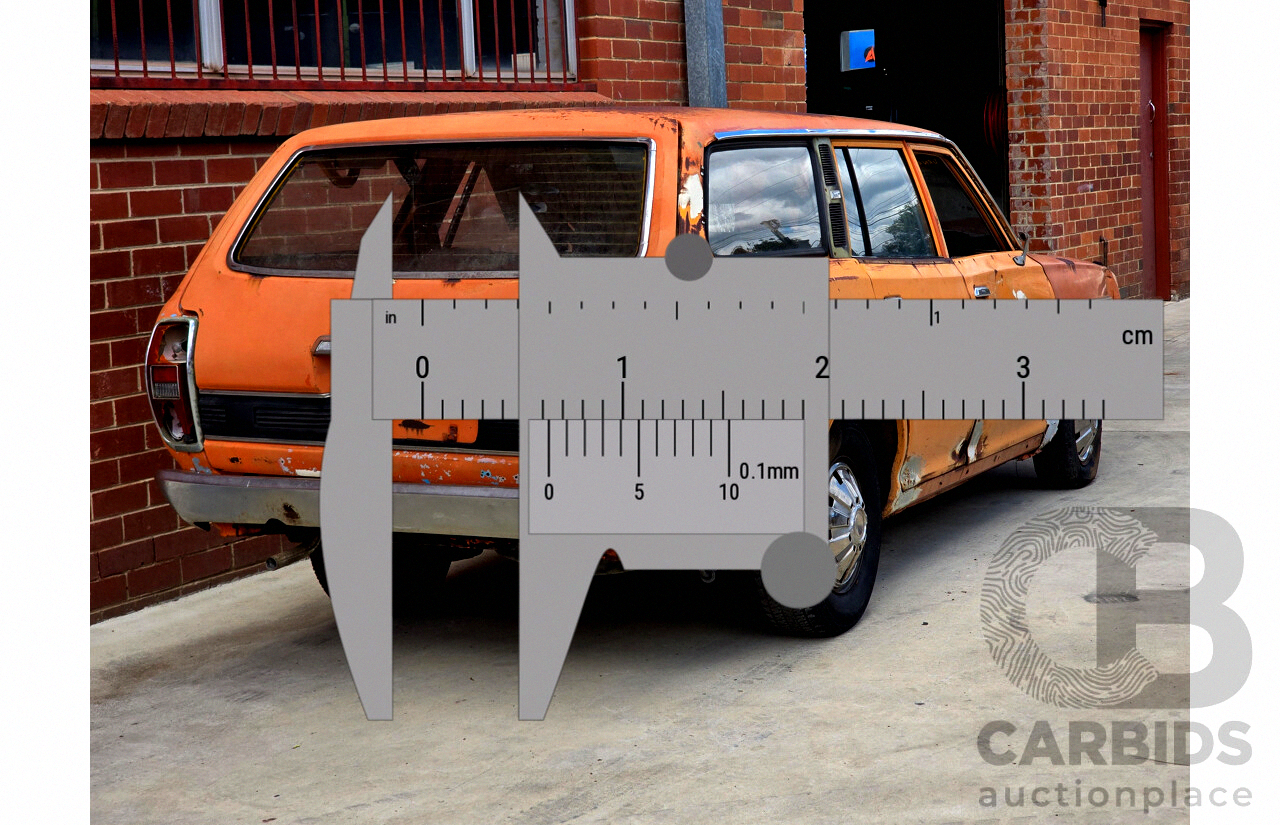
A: mm 6.3
